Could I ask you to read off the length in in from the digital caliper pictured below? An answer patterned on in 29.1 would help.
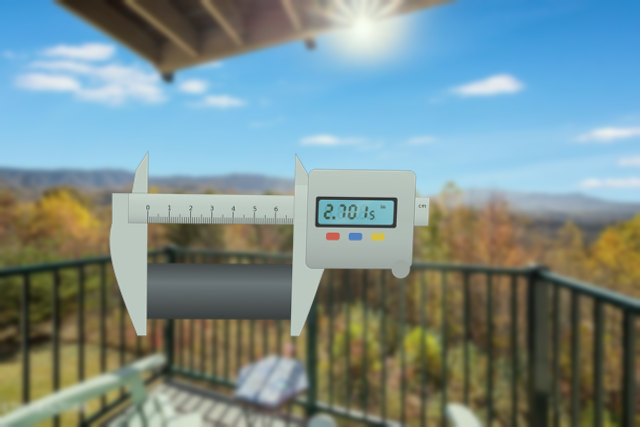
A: in 2.7015
